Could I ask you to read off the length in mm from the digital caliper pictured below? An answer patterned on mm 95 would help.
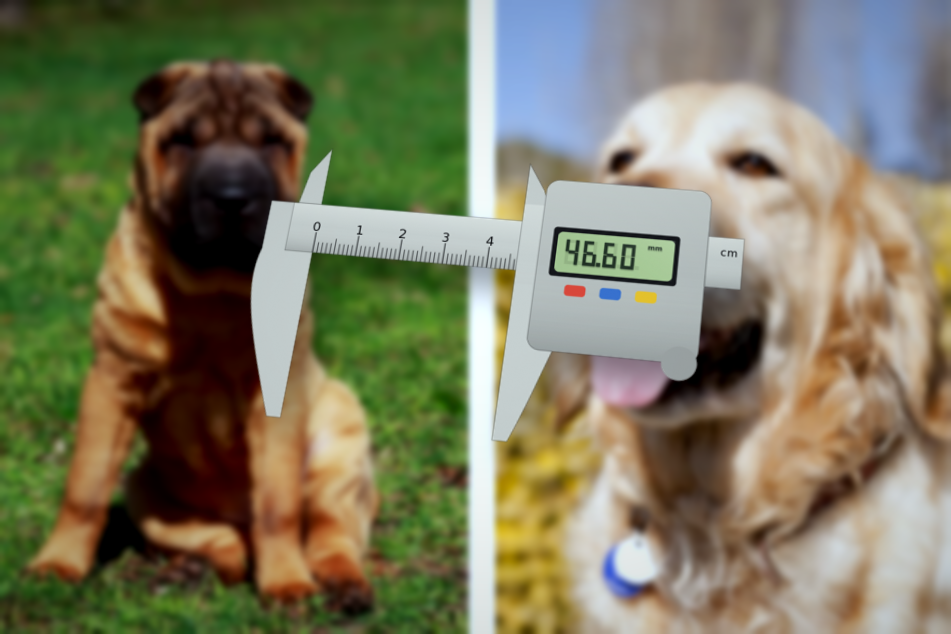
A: mm 46.60
